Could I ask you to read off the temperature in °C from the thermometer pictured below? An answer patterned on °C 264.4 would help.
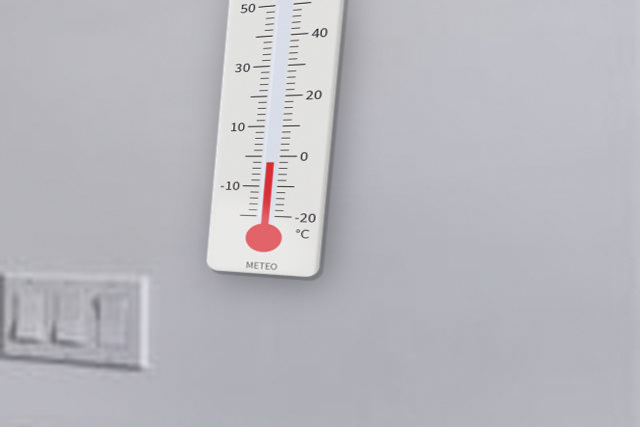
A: °C -2
